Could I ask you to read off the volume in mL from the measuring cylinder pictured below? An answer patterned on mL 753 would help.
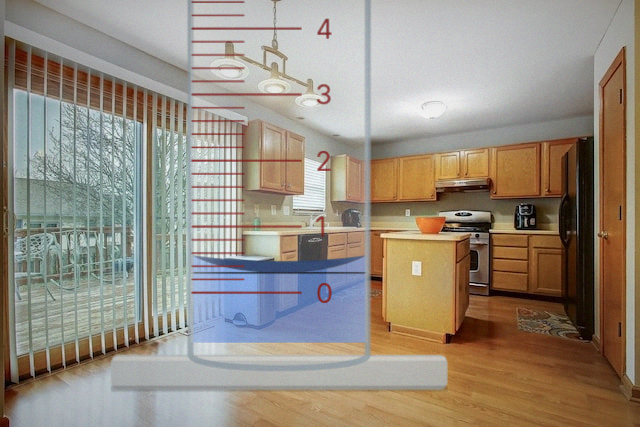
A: mL 0.3
